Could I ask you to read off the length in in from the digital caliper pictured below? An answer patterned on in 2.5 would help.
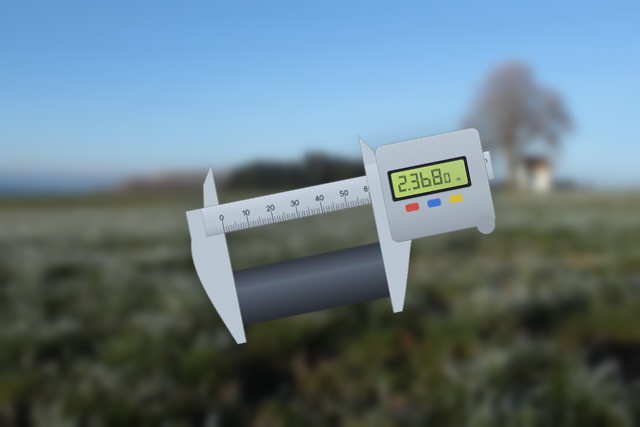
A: in 2.3680
